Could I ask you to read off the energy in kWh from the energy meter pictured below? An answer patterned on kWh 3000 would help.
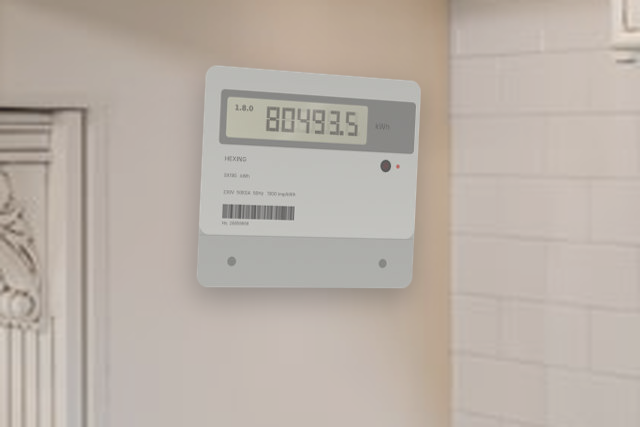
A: kWh 80493.5
